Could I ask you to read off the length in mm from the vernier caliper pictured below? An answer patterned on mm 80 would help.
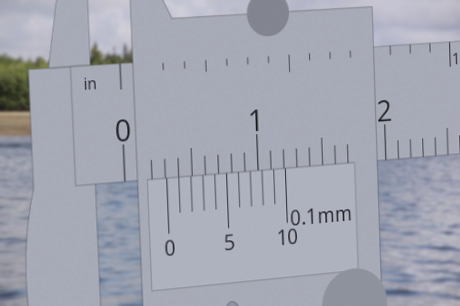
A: mm 3.1
